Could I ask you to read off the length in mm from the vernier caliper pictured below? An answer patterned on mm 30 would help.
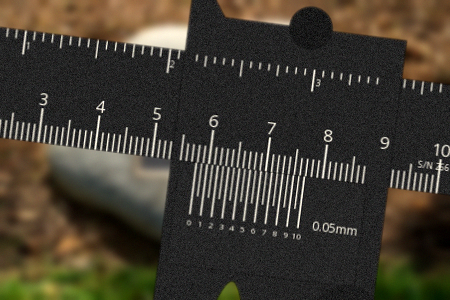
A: mm 57.8
